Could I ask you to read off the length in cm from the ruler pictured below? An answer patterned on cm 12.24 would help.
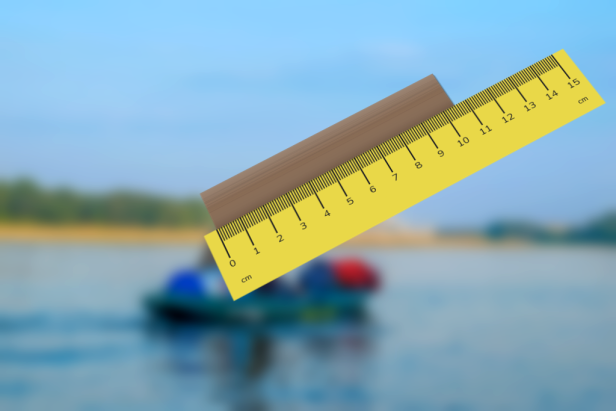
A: cm 10.5
